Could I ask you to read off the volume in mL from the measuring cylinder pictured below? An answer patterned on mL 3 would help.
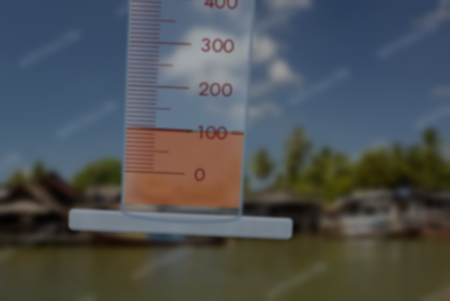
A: mL 100
